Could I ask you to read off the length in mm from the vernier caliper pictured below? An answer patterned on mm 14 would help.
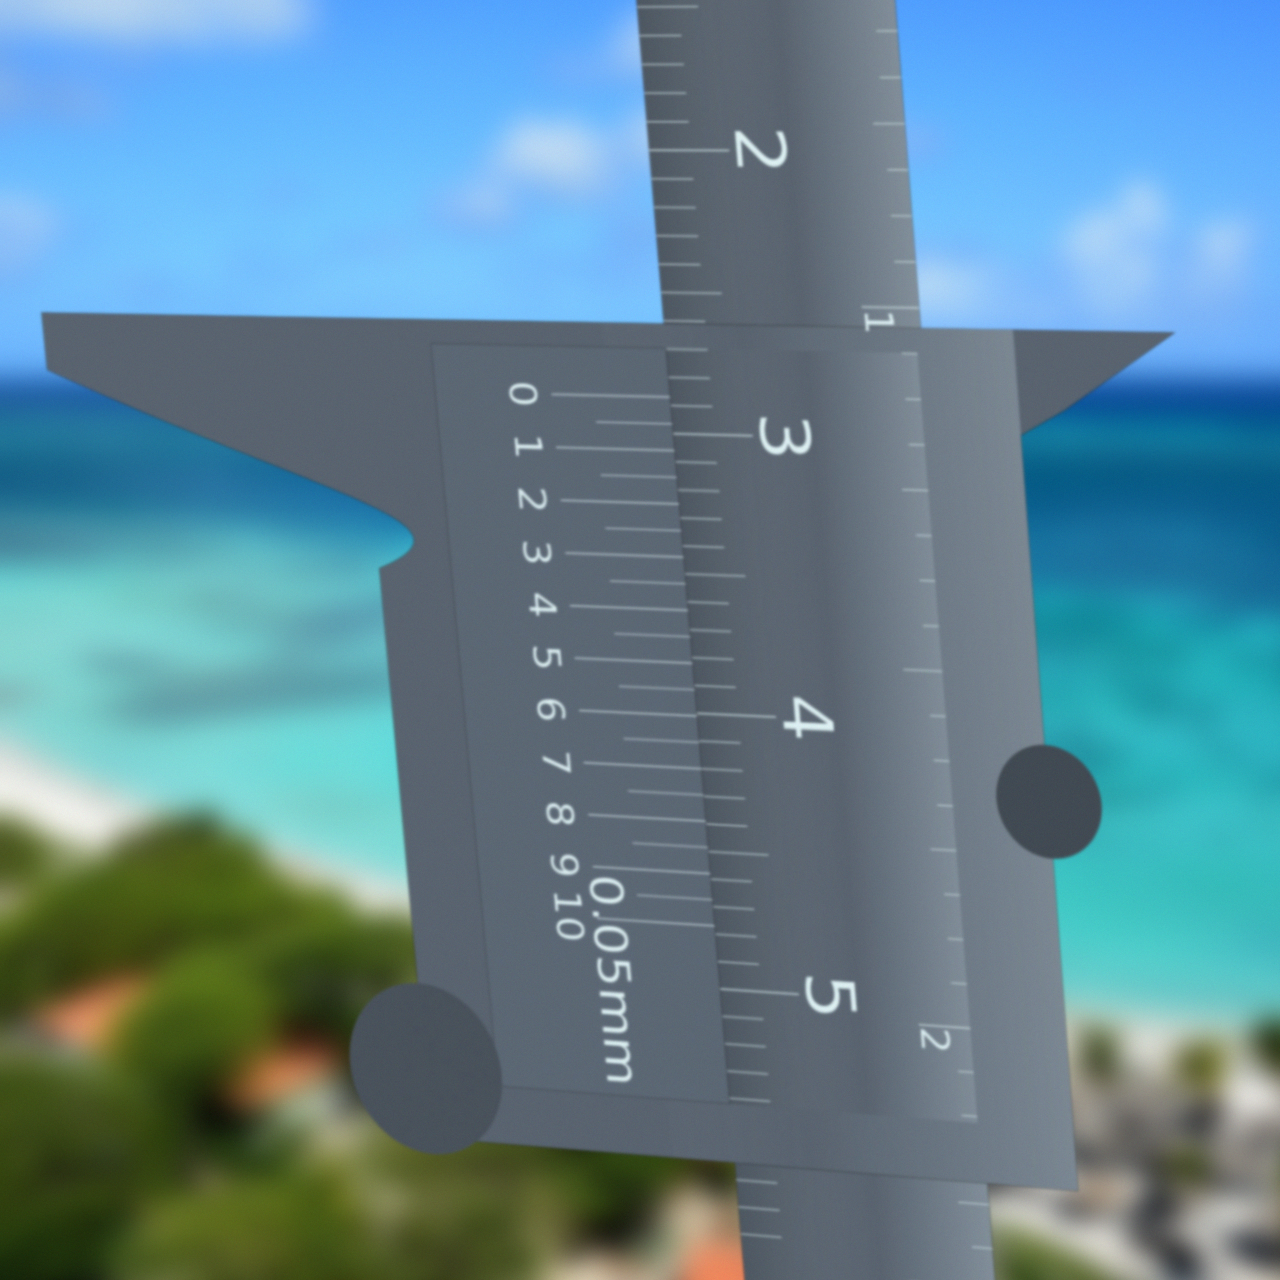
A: mm 28.7
